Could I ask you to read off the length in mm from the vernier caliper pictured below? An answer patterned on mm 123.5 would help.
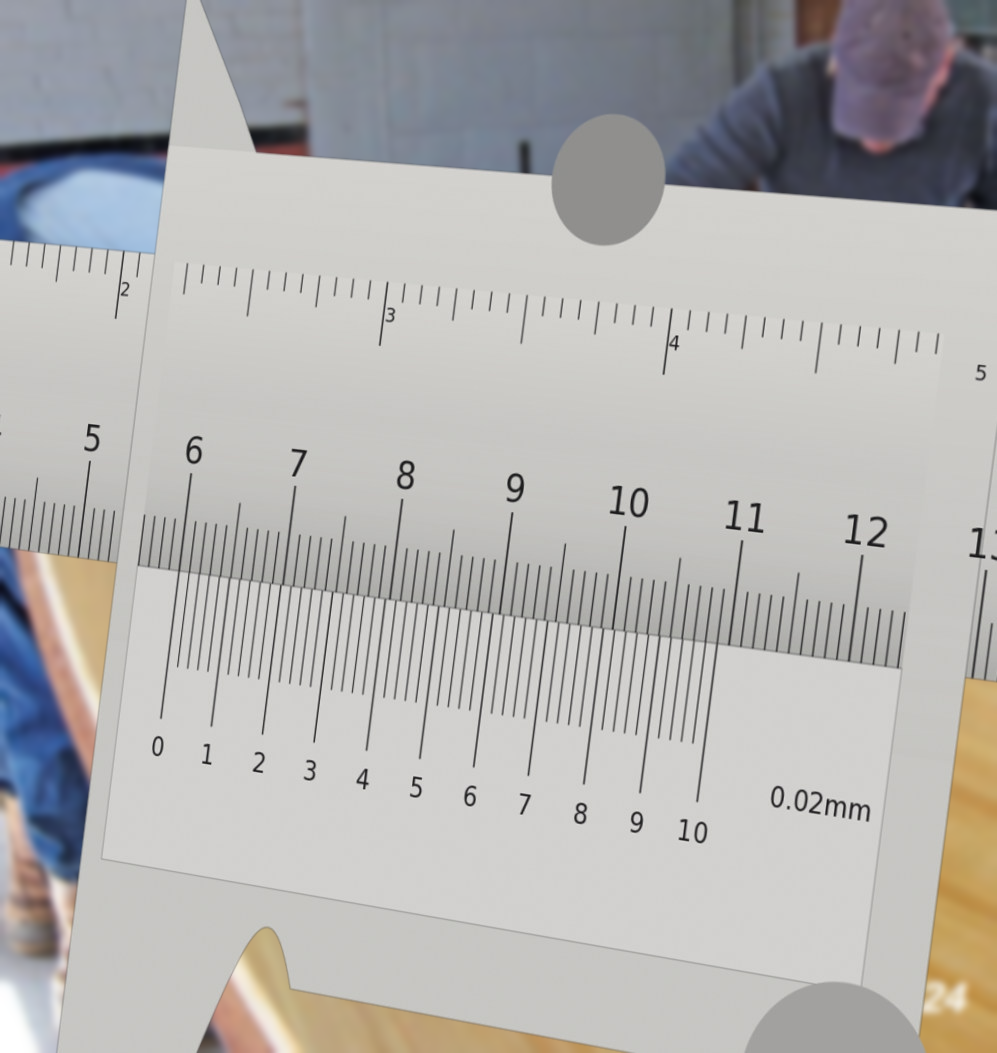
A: mm 60.0
